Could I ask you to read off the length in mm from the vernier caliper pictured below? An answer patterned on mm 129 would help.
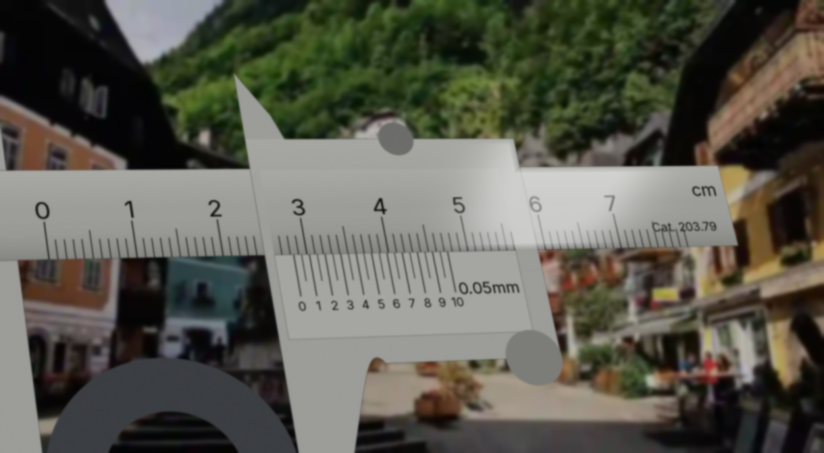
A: mm 28.4
